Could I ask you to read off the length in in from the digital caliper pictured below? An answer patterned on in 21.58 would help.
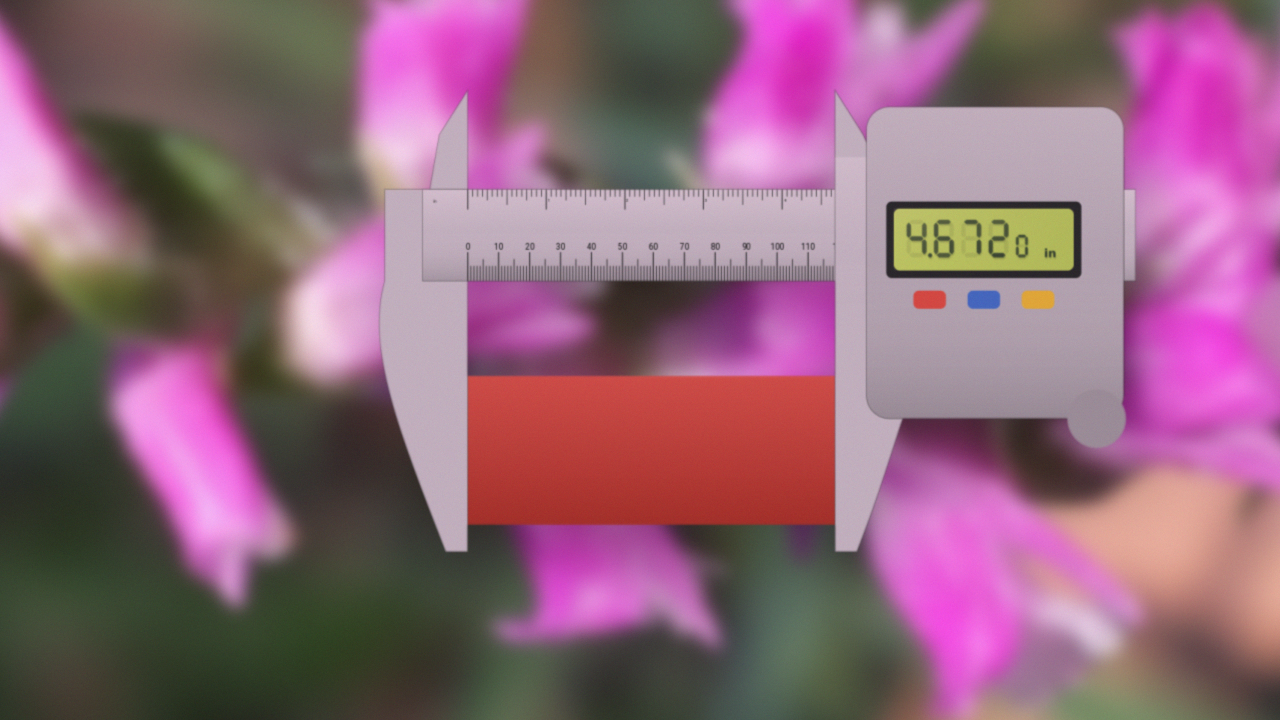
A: in 4.6720
